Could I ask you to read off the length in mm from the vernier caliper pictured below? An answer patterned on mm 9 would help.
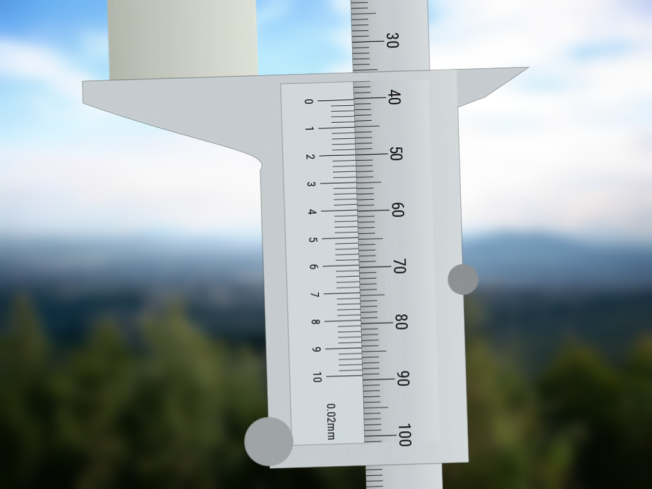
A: mm 40.2
